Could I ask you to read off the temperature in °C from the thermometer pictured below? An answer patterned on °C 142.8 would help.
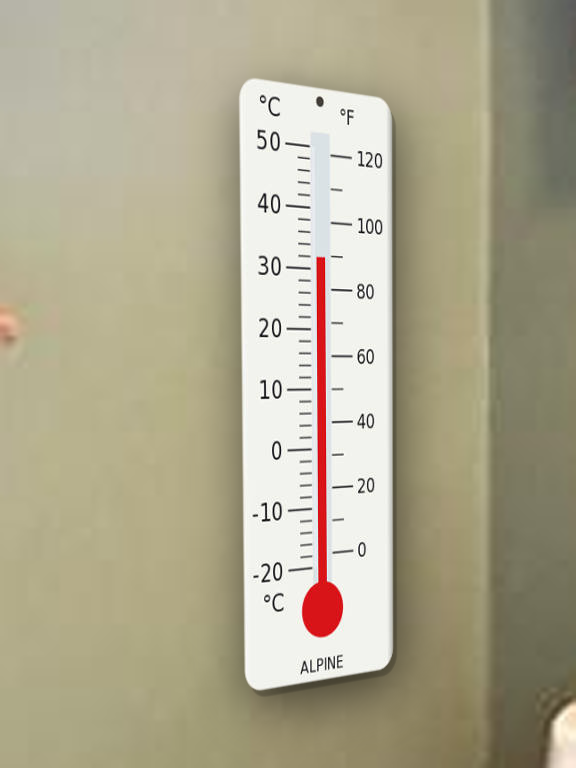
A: °C 32
